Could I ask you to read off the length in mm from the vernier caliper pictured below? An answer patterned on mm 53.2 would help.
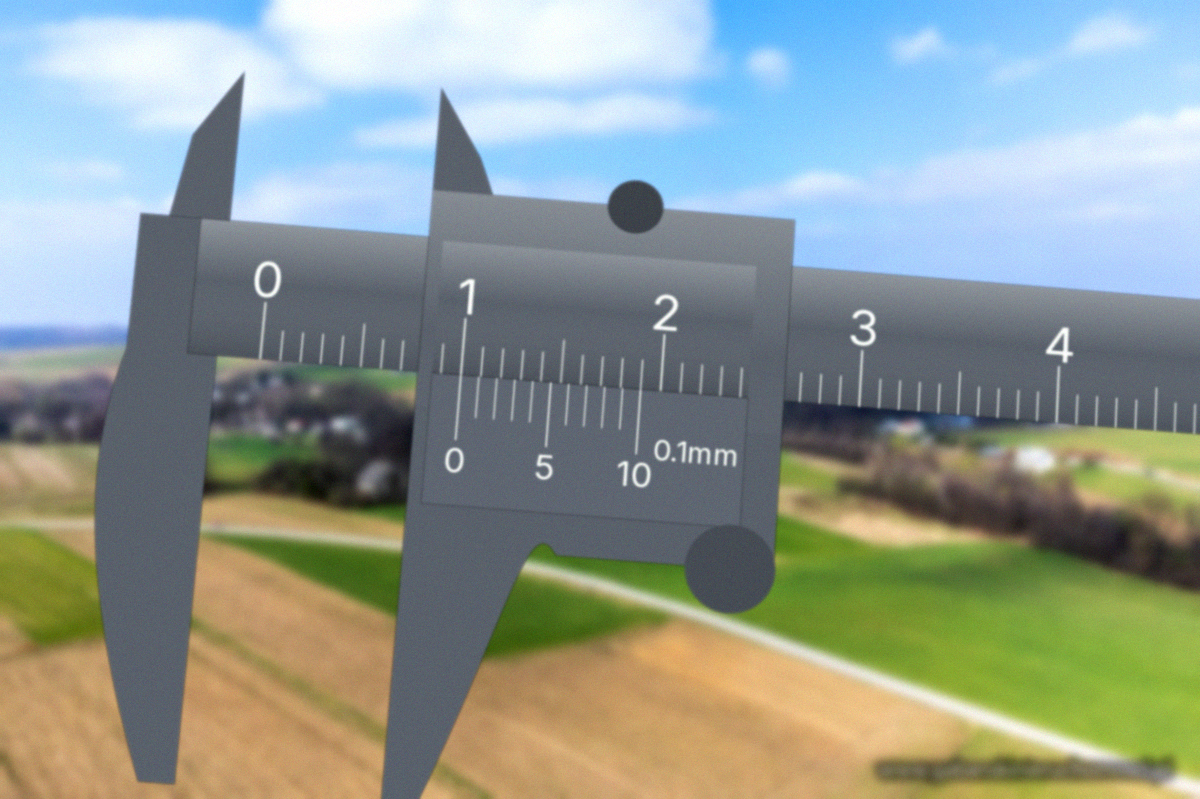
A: mm 10.0
